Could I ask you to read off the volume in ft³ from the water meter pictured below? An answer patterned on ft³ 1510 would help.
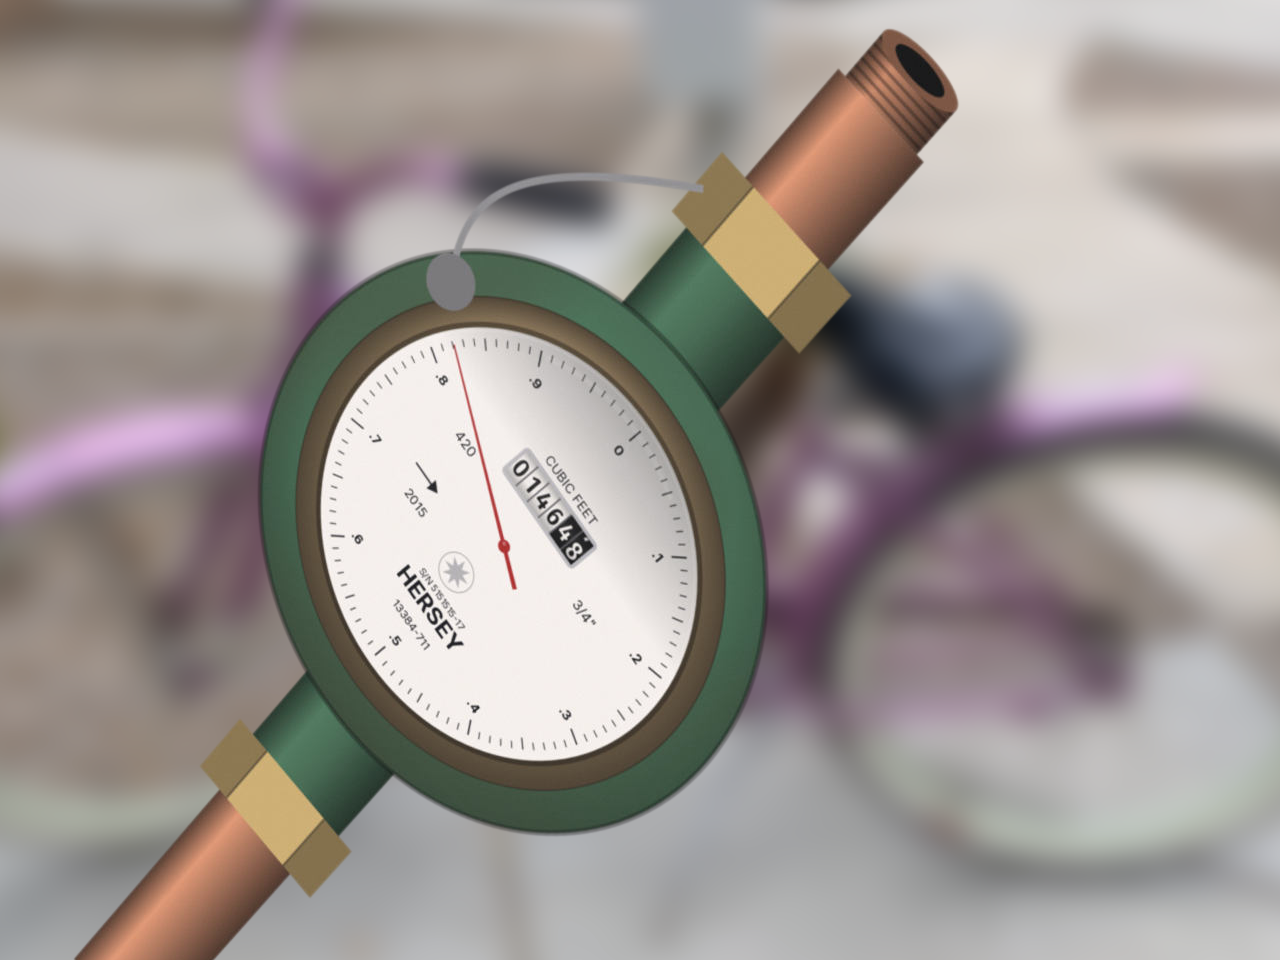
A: ft³ 14647.82
